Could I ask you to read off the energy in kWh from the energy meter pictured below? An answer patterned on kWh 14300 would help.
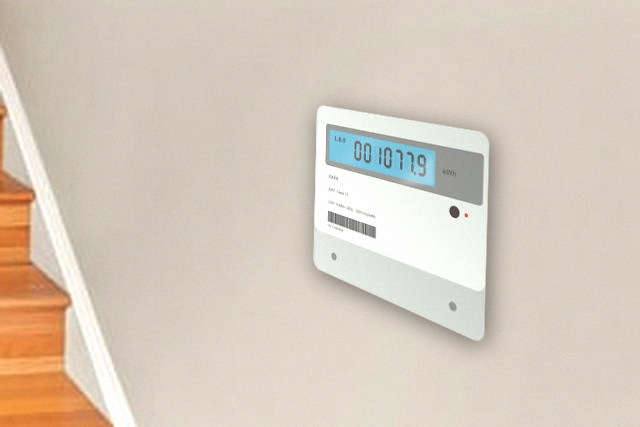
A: kWh 1077.9
